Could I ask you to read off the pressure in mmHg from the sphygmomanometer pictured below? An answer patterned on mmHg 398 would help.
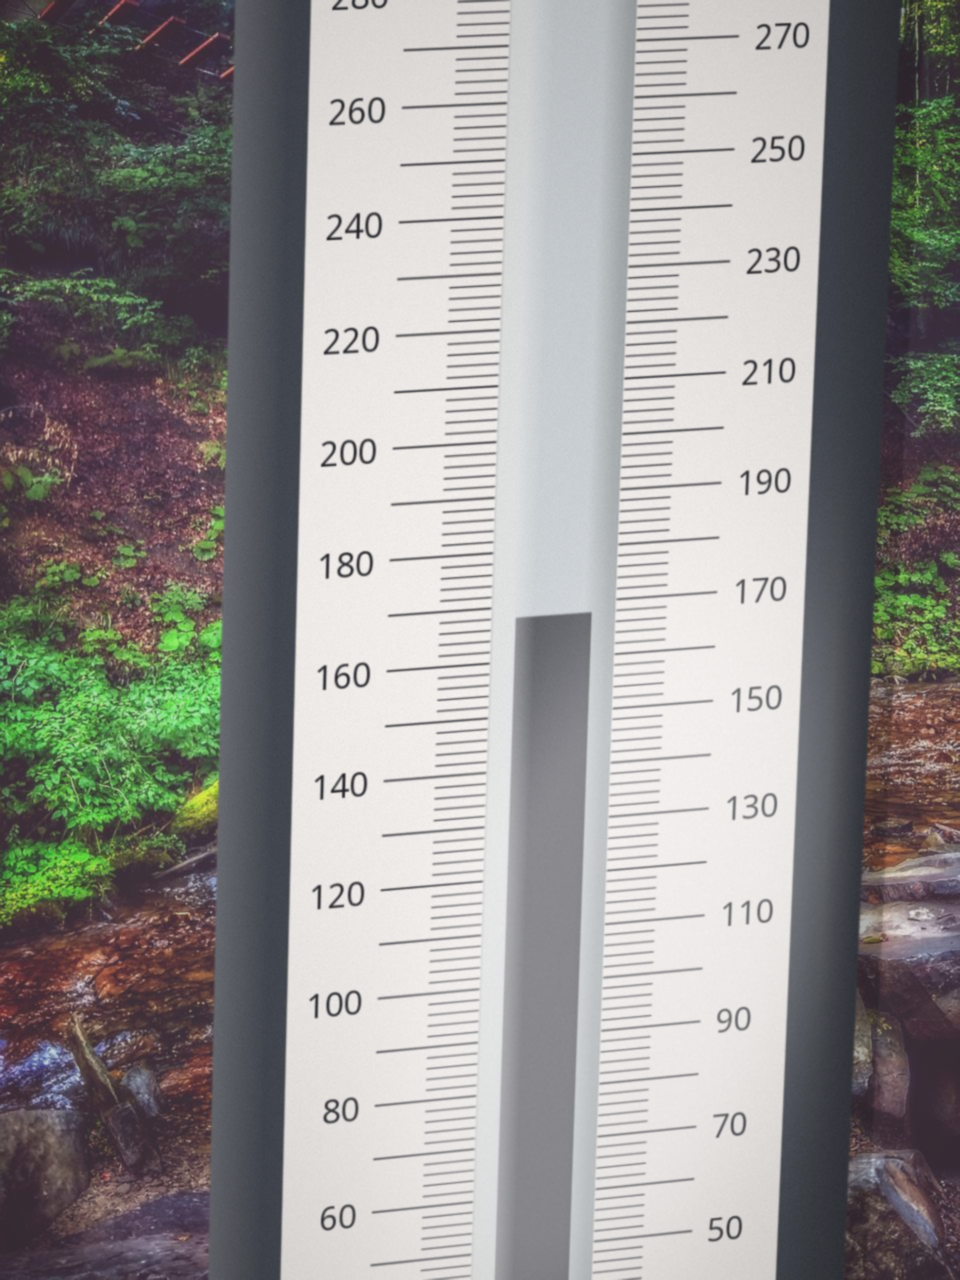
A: mmHg 168
